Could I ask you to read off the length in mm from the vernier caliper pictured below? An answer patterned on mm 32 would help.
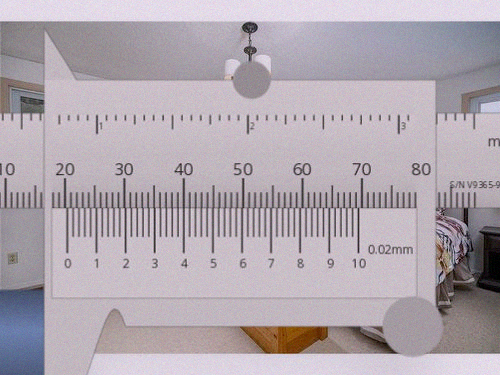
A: mm 20.4
